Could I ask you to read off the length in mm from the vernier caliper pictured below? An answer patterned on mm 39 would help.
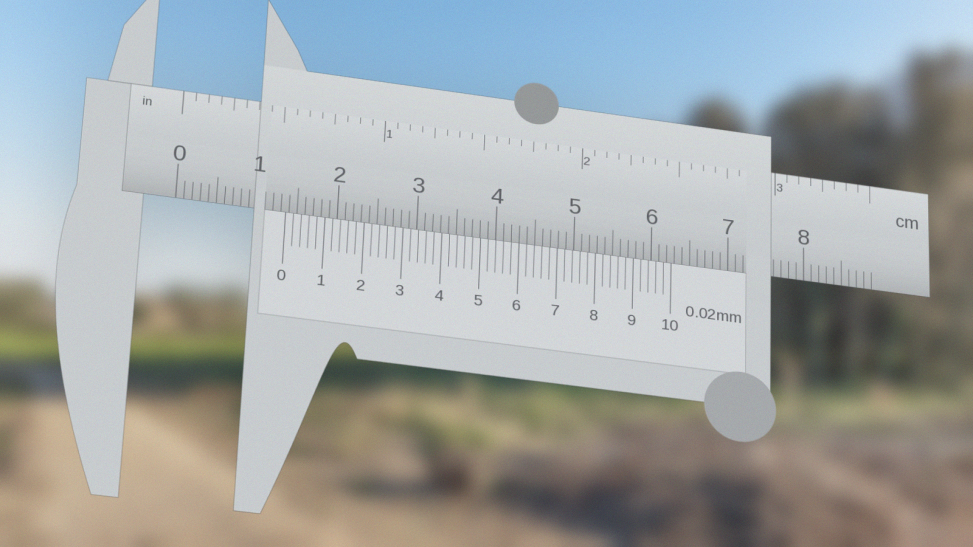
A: mm 13.6
